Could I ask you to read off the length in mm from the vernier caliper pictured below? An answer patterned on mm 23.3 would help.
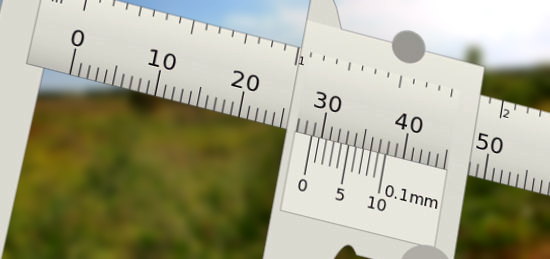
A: mm 28.8
